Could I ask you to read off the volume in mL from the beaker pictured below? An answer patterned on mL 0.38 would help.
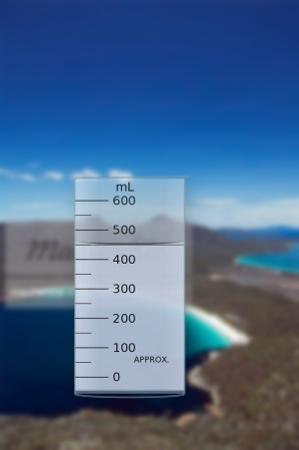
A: mL 450
